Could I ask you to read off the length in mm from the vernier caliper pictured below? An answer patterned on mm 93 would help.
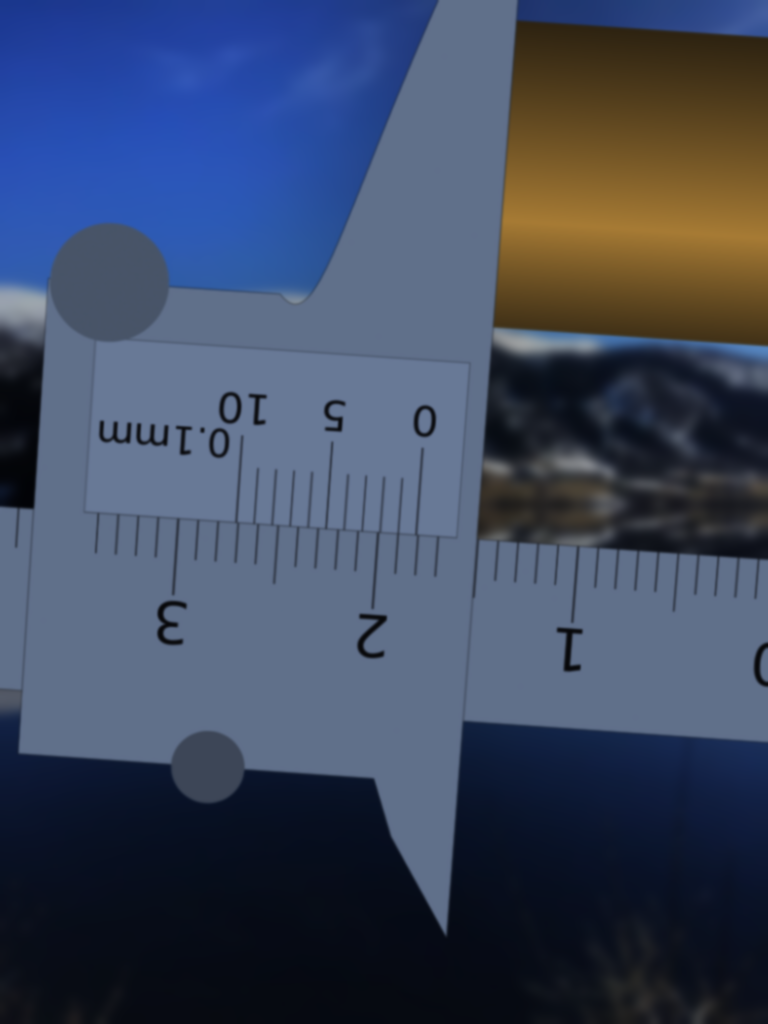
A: mm 18.1
